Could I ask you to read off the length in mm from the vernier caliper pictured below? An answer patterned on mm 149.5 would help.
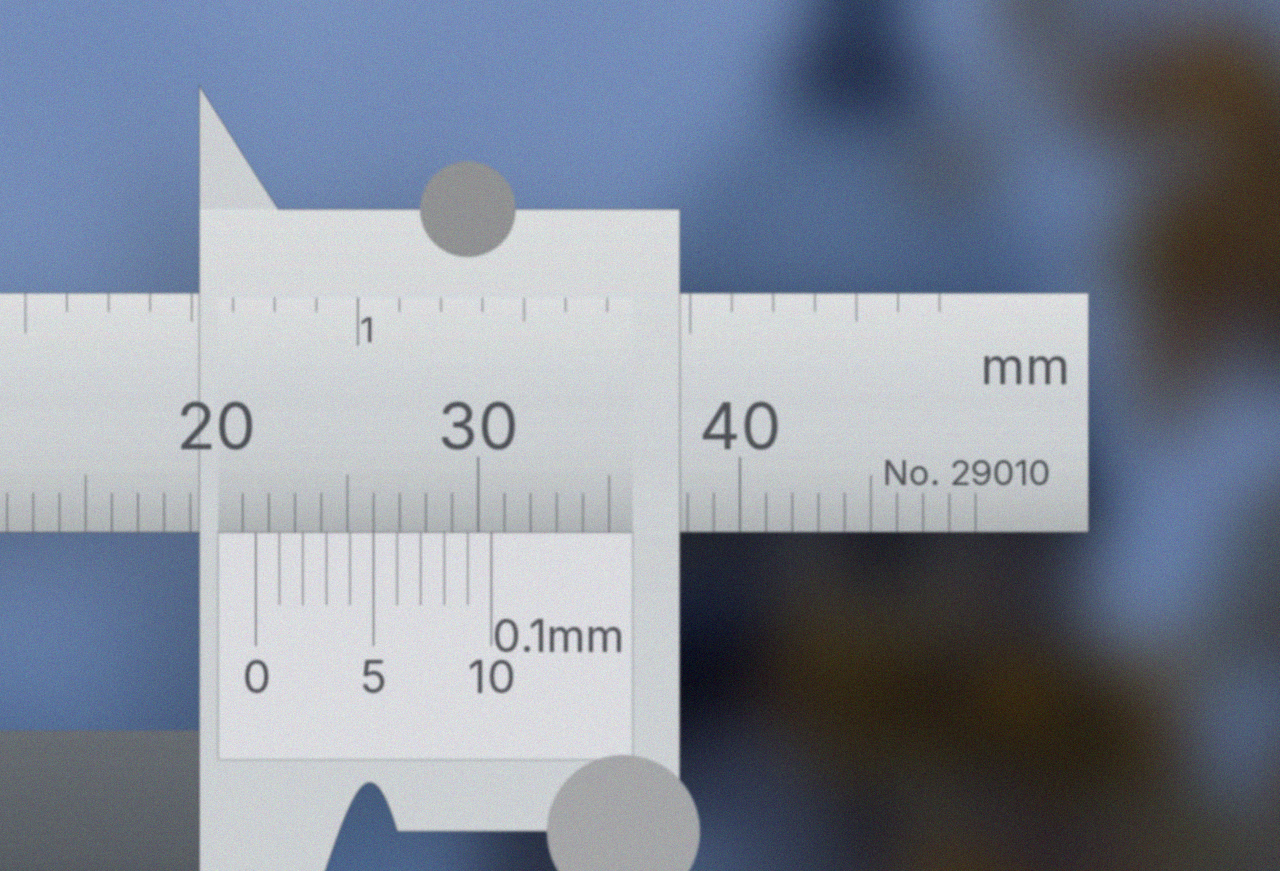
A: mm 21.5
